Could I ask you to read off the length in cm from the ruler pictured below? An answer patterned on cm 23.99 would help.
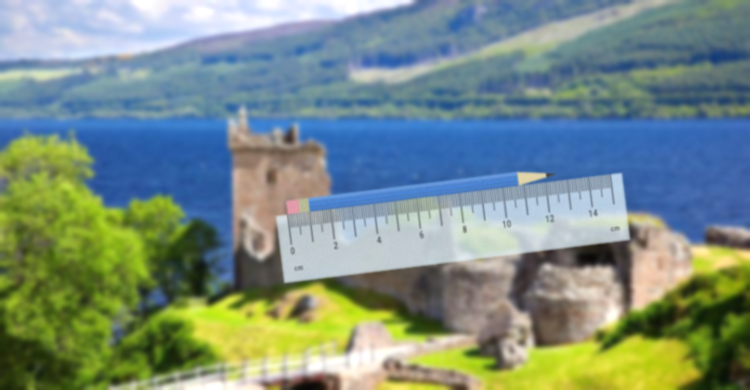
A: cm 12.5
